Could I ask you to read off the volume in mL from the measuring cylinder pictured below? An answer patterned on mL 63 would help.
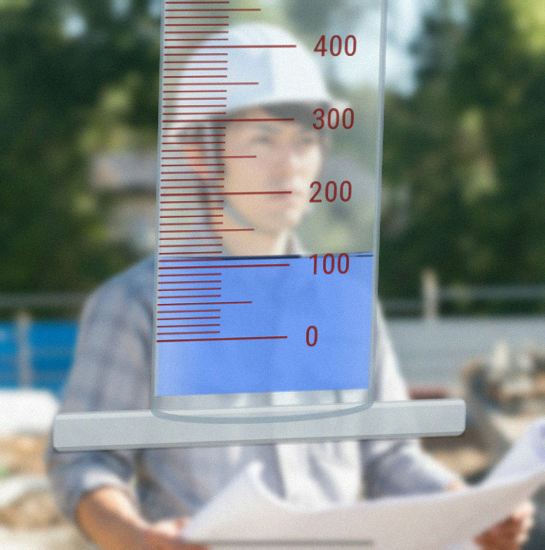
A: mL 110
